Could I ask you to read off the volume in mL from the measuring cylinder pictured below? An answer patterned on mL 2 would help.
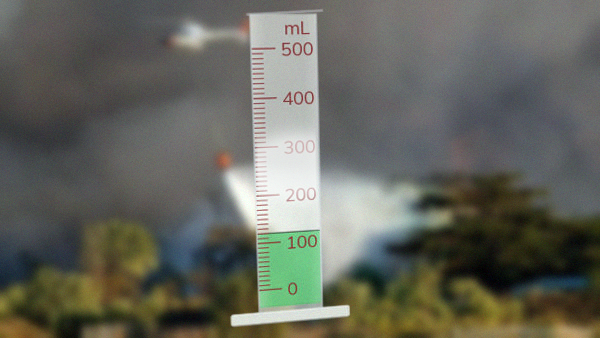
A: mL 120
